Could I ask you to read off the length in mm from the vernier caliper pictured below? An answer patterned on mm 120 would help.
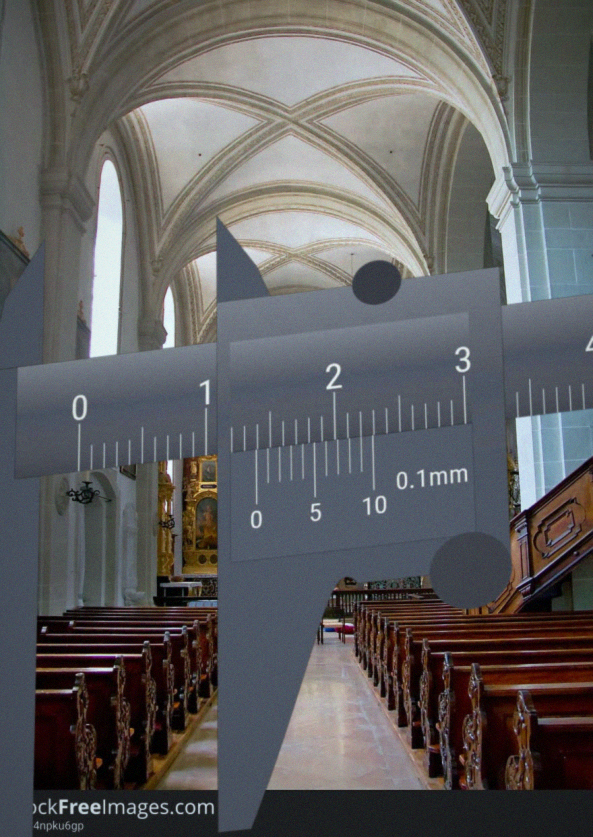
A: mm 13.9
